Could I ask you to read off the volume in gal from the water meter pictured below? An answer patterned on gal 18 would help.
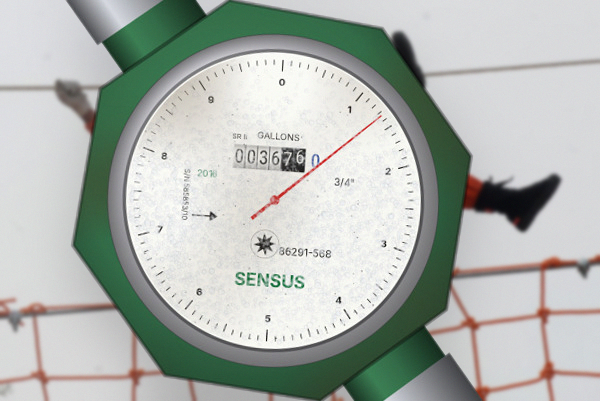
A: gal 36761.3
